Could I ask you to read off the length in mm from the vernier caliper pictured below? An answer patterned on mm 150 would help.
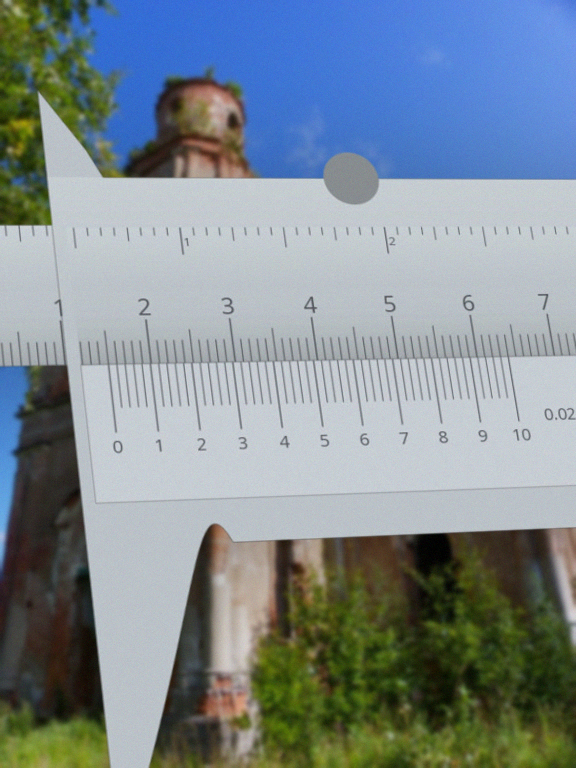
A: mm 15.0
